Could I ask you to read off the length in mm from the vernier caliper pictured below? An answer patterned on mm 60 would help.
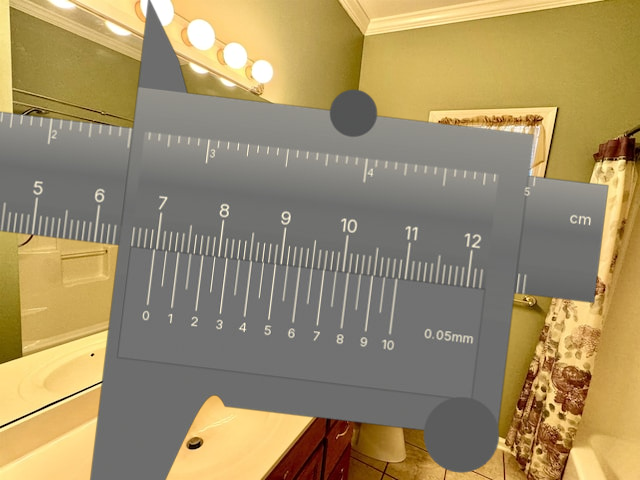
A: mm 69.6
